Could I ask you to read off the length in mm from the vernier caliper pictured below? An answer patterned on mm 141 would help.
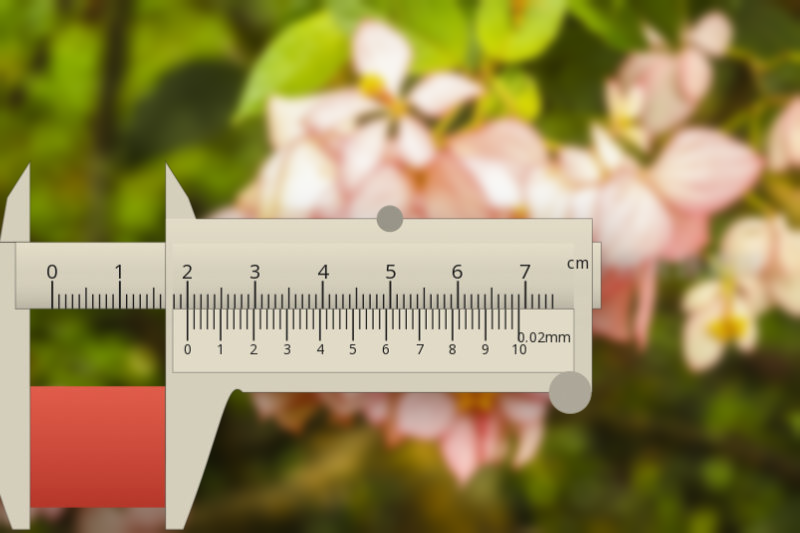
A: mm 20.0
